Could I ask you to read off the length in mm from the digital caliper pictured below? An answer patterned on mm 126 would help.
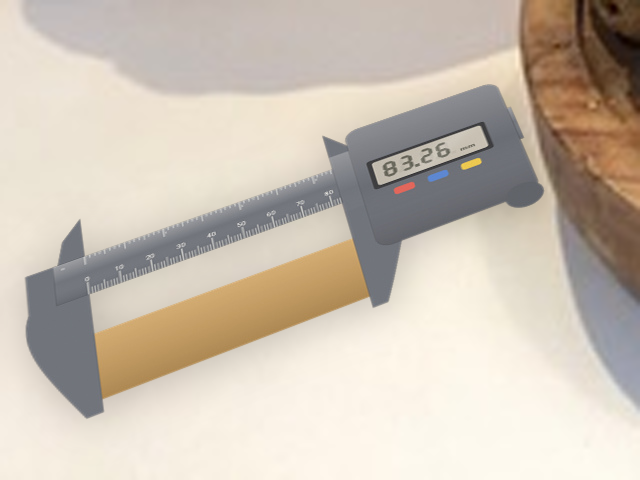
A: mm 83.26
